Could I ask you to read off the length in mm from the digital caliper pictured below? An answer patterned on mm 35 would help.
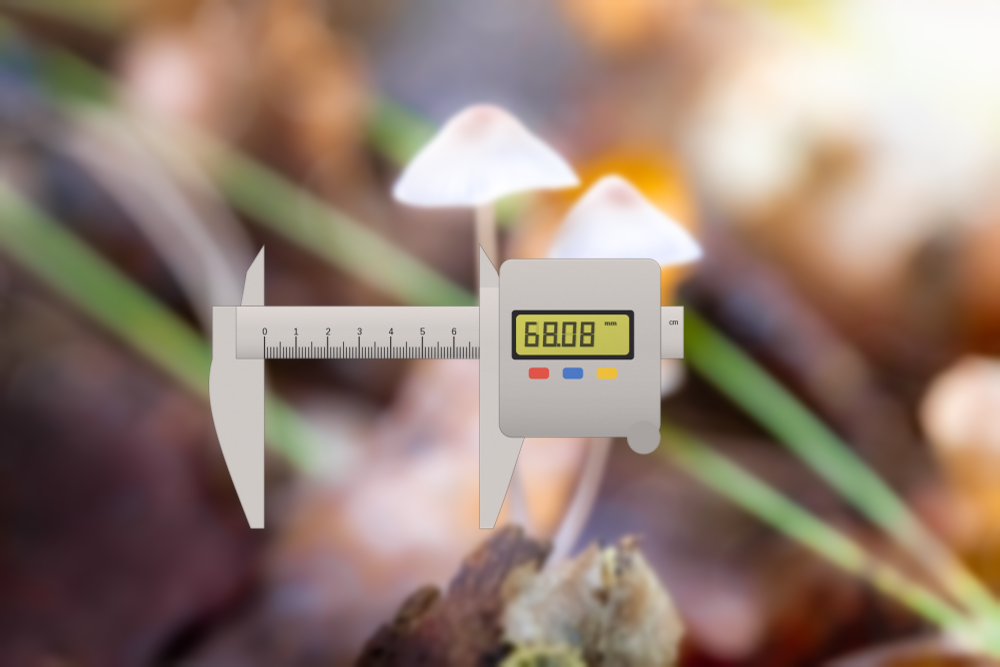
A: mm 68.08
